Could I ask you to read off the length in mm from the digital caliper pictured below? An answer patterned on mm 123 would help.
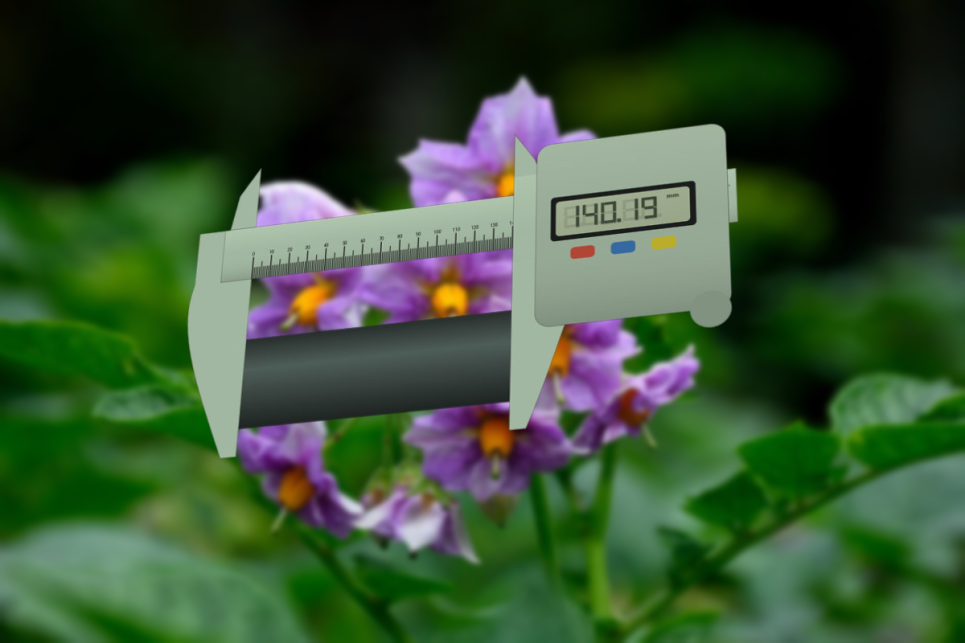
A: mm 140.19
